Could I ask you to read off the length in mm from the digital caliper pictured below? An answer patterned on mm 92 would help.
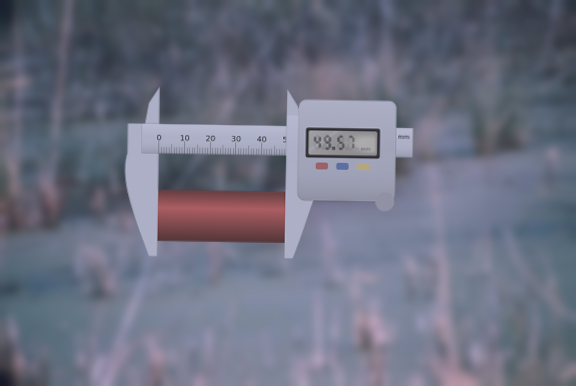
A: mm 49.57
